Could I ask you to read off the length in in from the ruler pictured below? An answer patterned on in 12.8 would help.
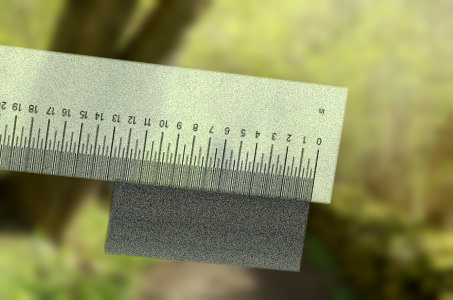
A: in 12.5
